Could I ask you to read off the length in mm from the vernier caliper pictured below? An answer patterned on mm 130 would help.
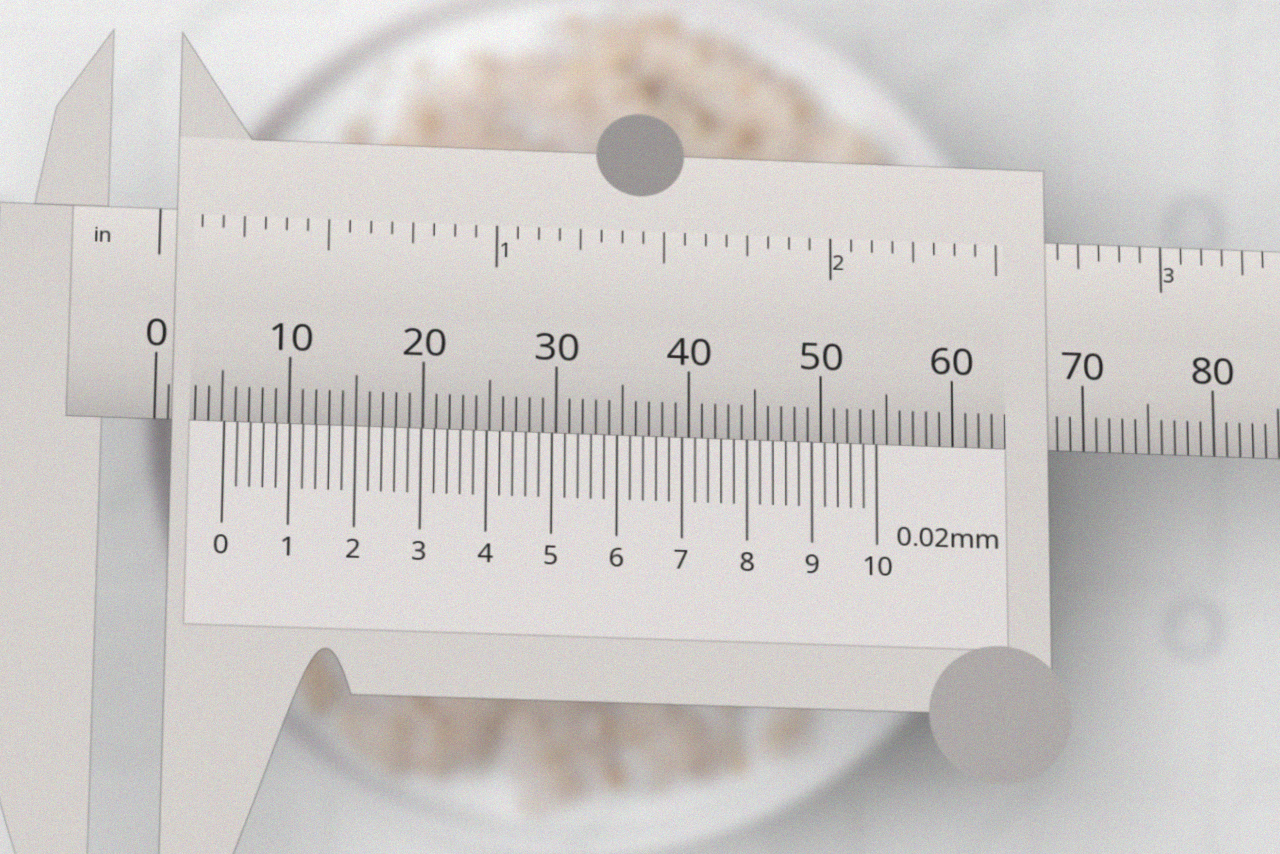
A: mm 5.2
